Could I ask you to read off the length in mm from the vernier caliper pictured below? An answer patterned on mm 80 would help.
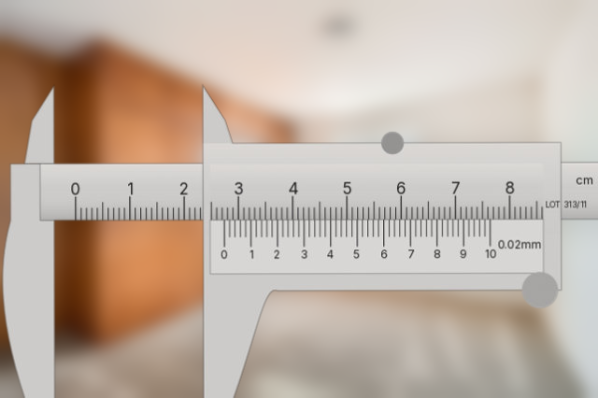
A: mm 27.4
